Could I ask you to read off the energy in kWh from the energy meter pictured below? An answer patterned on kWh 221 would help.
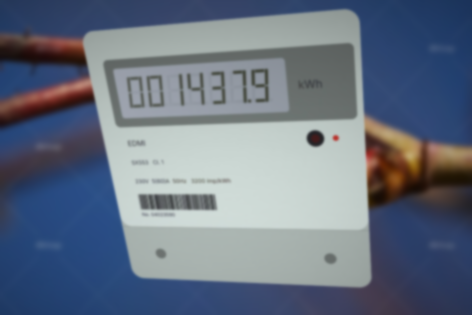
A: kWh 1437.9
